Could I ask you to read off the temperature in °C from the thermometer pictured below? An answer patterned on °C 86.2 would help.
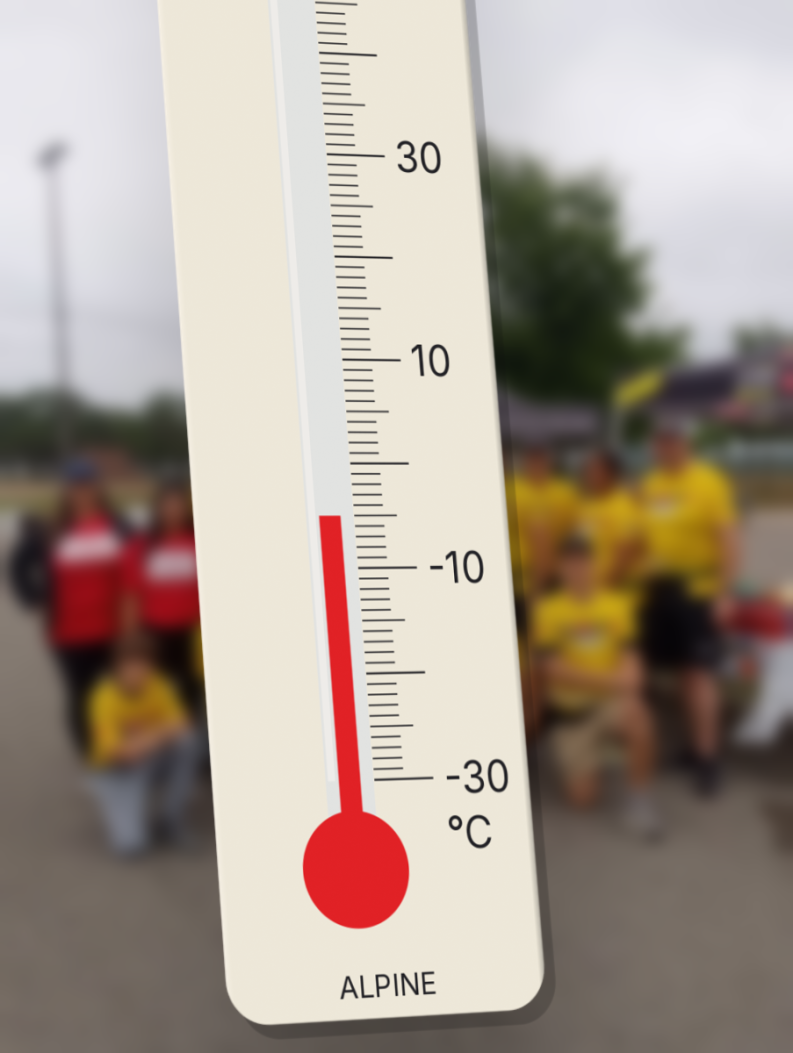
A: °C -5
